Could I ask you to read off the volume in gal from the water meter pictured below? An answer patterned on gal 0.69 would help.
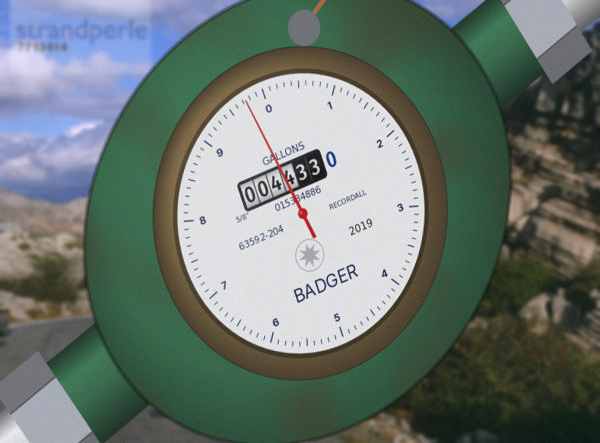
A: gal 44329.7
